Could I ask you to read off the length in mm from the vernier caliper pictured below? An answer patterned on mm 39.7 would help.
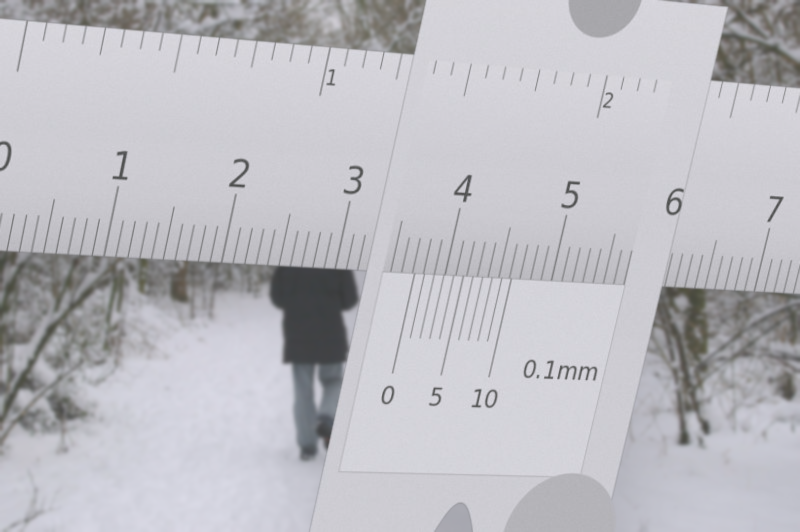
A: mm 37.2
